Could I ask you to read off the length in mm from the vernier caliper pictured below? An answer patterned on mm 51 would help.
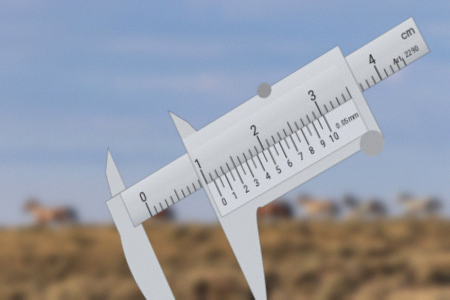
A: mm 11.2
